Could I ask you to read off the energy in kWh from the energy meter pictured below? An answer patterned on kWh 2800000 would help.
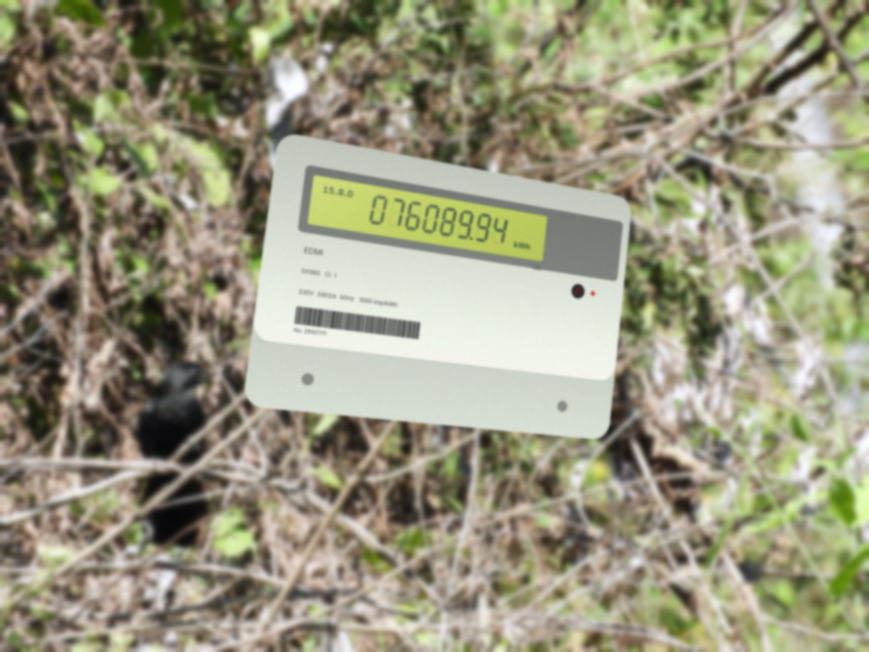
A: kWh 76089.94
